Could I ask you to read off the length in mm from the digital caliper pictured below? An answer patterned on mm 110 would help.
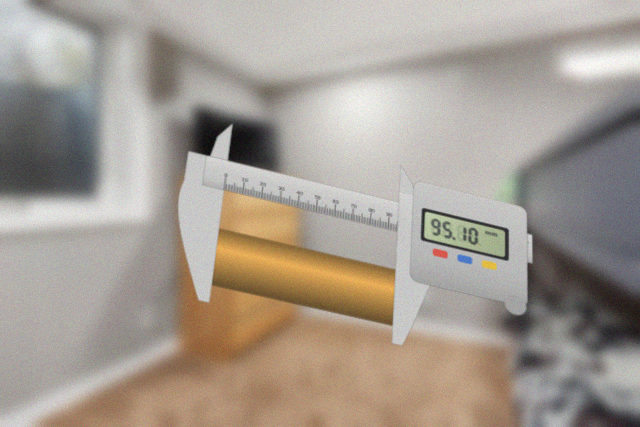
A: mm 95.10
